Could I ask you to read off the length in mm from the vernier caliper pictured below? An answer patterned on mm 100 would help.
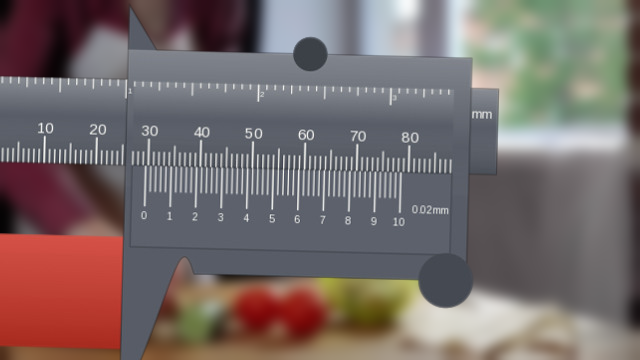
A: mm 29.5
